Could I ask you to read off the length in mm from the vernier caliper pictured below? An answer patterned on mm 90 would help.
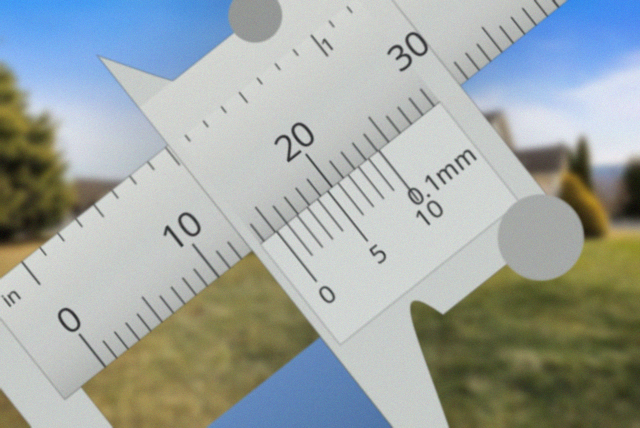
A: mm 15.1
